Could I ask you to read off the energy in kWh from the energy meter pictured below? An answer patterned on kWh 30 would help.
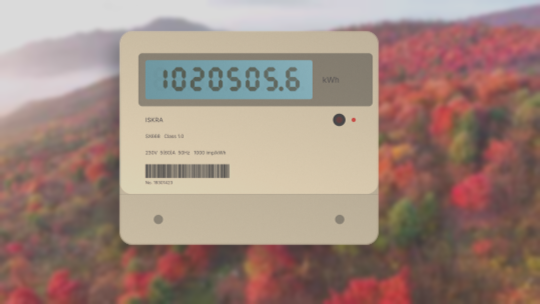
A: kWh 1020505.6
